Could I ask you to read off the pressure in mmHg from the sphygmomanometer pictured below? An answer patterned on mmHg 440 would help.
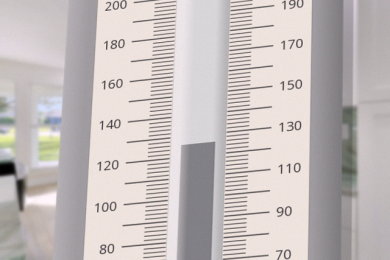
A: mmHg 126
